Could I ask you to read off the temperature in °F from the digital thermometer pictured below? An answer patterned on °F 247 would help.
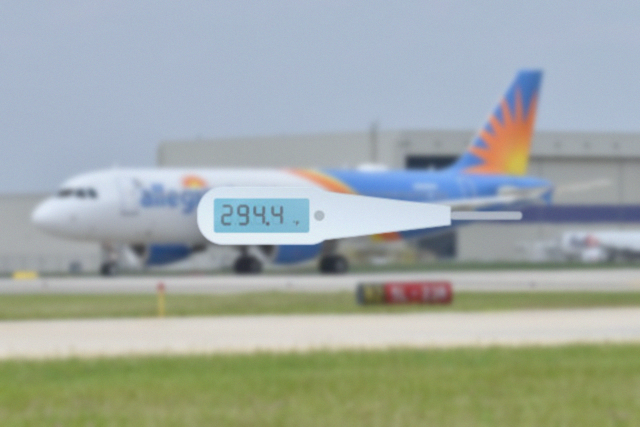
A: °F 294.4
